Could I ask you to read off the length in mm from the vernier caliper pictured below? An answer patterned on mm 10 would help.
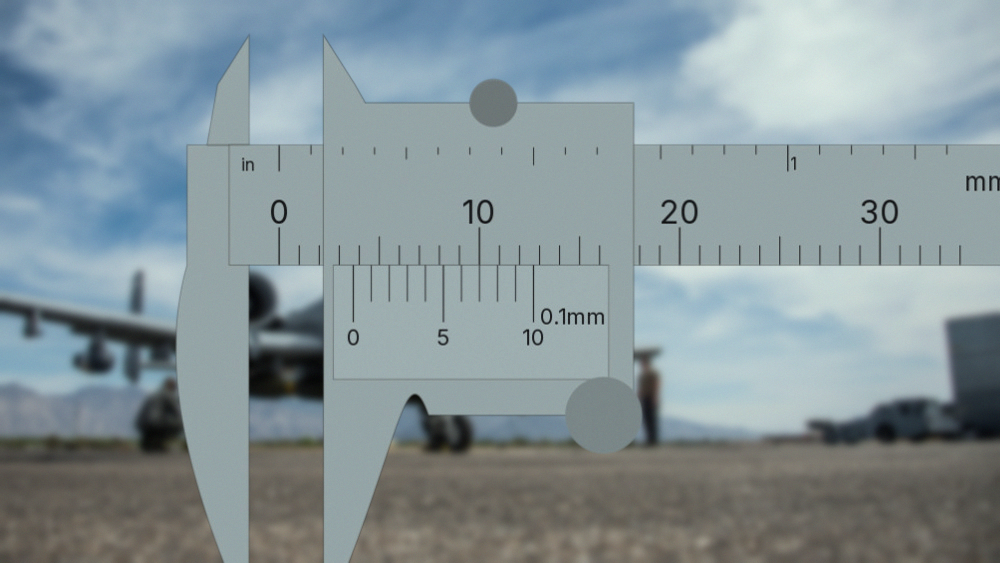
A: mm 3.7
